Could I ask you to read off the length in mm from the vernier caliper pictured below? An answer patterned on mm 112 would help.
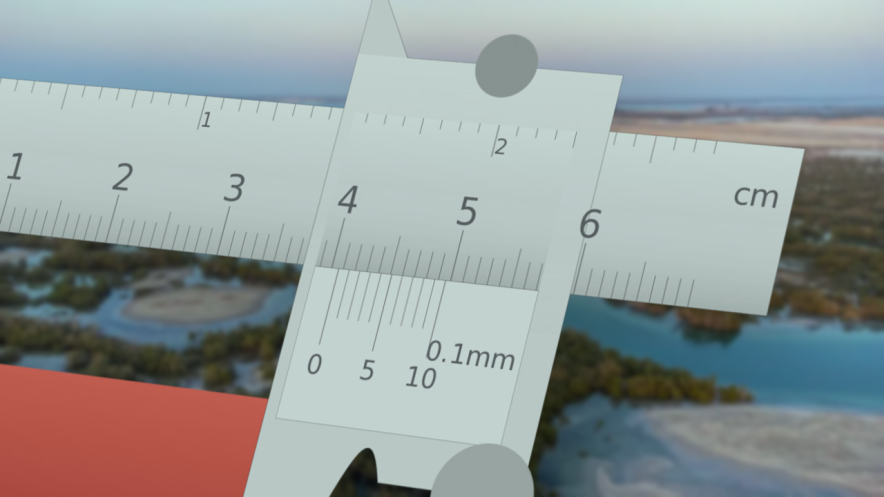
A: mm 40.6
